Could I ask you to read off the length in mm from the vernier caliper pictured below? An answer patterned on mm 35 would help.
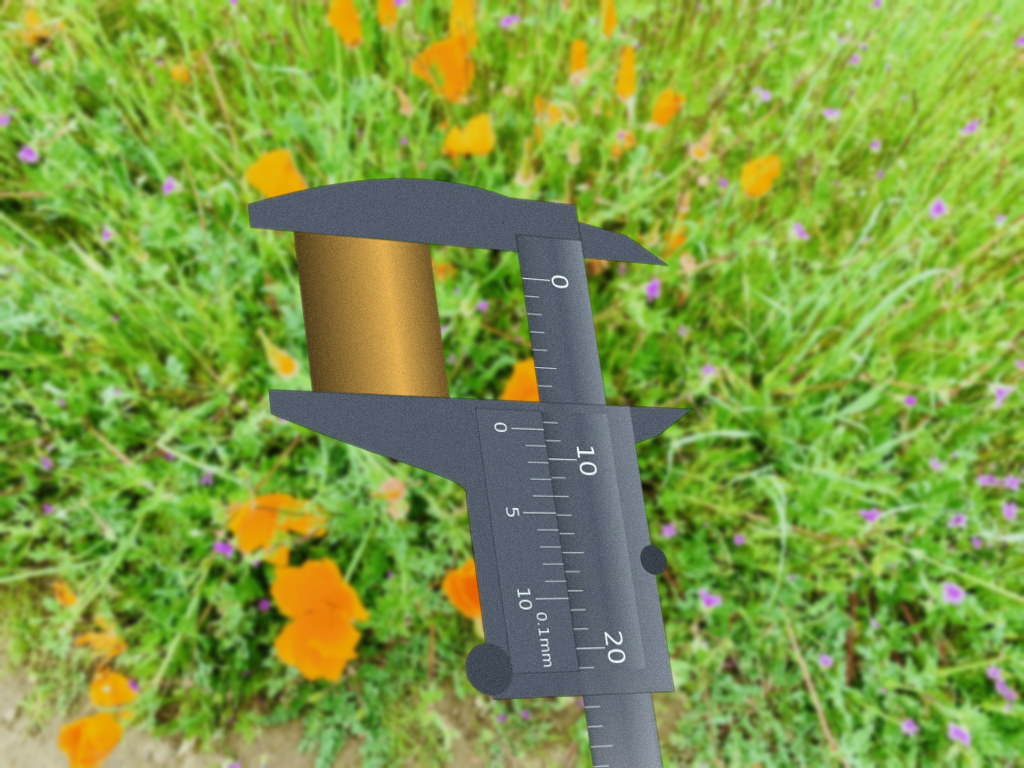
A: mm 8.4
